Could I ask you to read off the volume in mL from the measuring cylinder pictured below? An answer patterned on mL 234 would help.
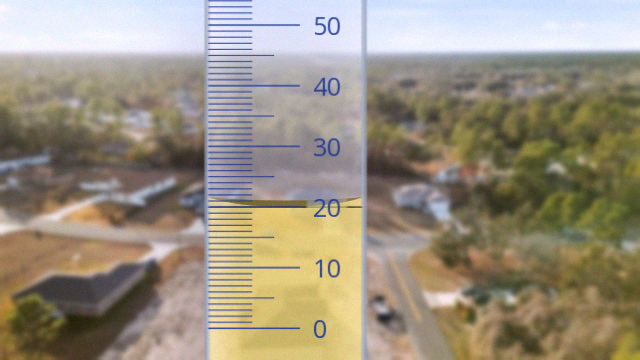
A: mL 20
